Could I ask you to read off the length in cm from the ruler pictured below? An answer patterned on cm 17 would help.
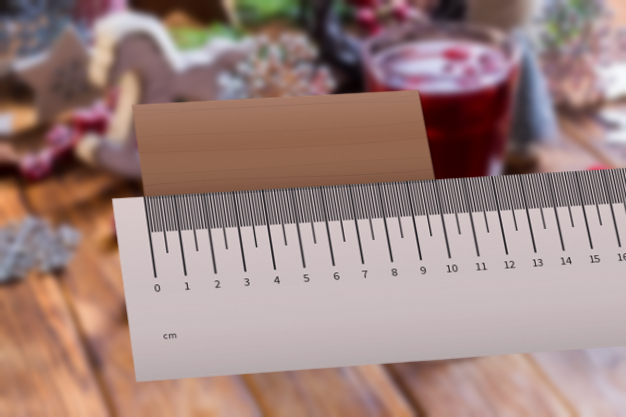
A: cm 10
